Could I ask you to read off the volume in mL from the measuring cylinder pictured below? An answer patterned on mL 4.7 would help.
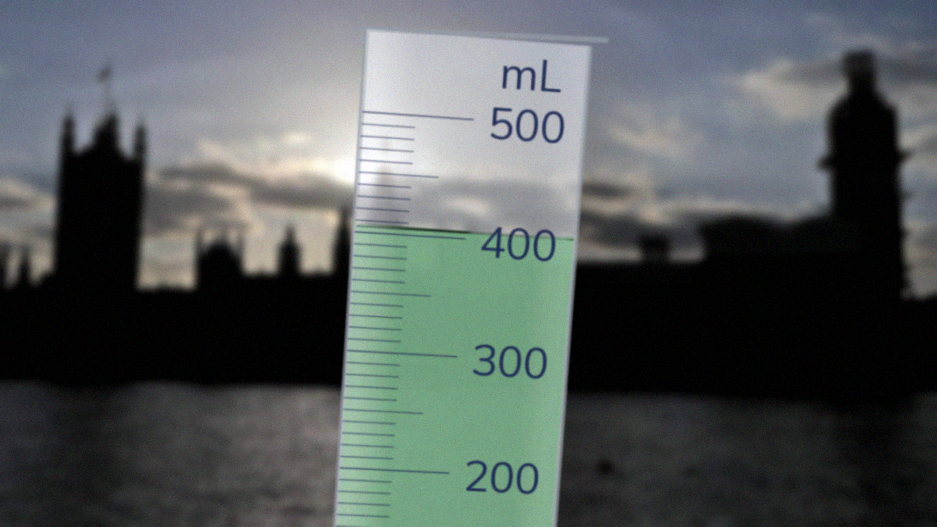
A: mL 405
